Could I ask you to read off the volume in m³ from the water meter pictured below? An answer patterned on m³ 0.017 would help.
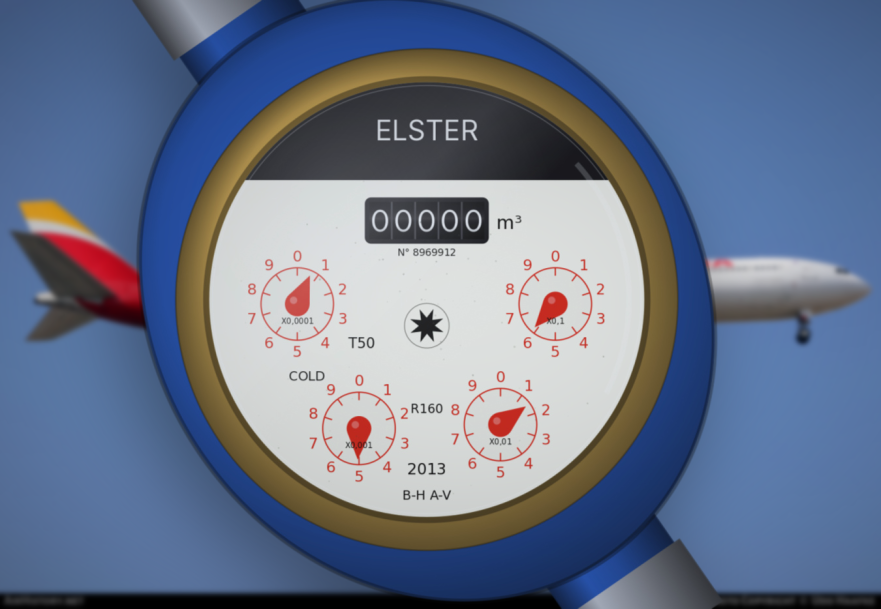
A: m³ 0.6150
